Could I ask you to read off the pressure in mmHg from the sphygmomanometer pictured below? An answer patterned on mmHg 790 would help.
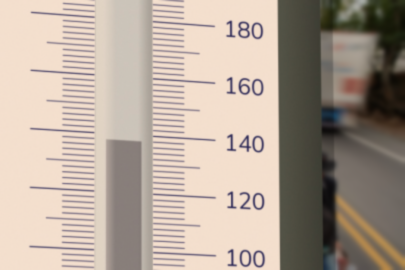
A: mmHg 138
